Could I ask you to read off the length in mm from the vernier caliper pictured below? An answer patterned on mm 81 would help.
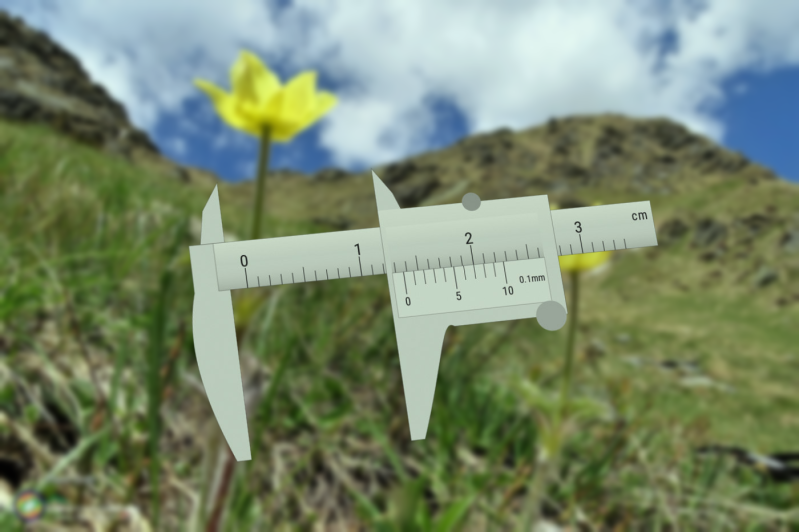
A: mm 13.7
